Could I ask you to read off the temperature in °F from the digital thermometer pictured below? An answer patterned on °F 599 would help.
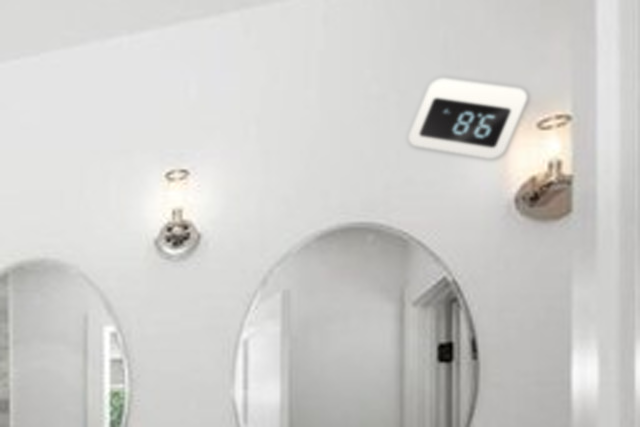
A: °F 9.8
